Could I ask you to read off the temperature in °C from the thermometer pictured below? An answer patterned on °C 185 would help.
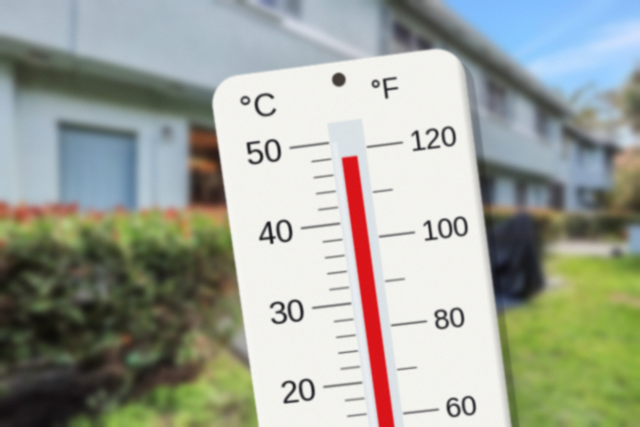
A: °C 48
